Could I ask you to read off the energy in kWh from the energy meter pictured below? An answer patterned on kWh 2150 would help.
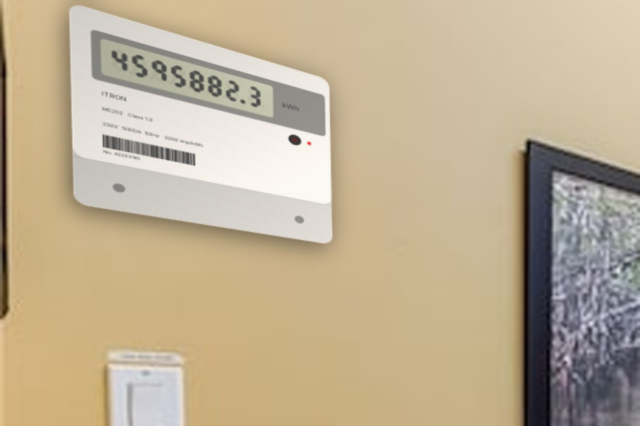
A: kWh 4595882.3
